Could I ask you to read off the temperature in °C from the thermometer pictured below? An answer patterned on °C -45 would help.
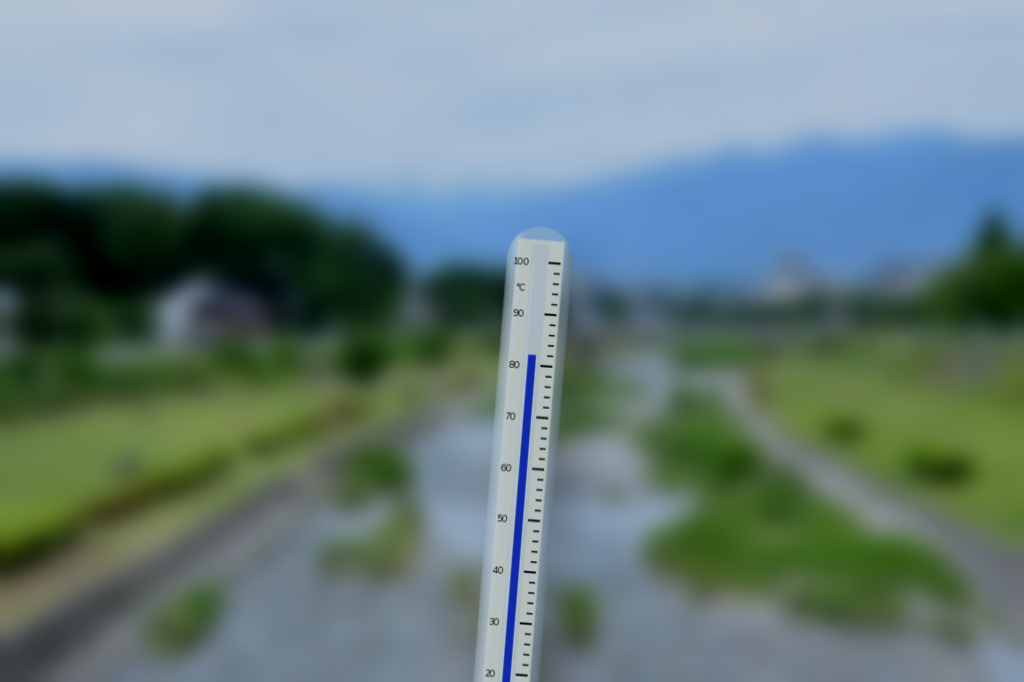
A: °C 82
